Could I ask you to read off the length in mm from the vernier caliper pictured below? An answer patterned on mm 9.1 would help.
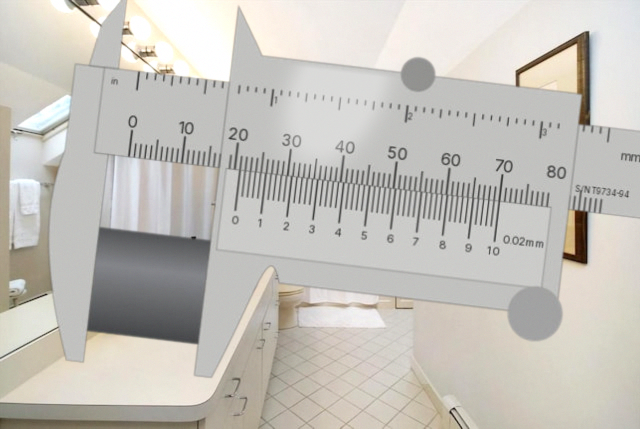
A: mm 21.0
